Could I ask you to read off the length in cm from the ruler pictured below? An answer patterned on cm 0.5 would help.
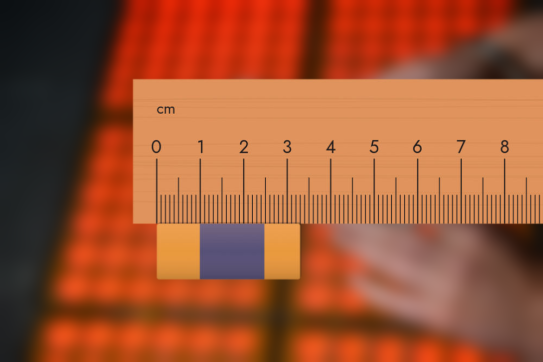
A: cm 3.3
